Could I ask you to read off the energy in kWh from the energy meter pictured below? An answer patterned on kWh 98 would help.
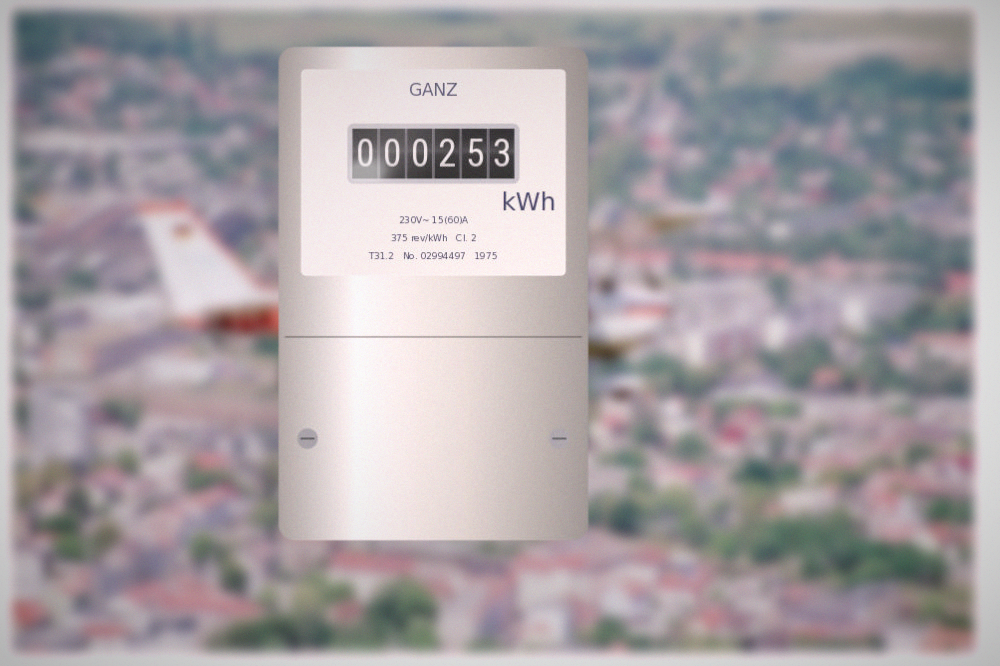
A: kWh 253
